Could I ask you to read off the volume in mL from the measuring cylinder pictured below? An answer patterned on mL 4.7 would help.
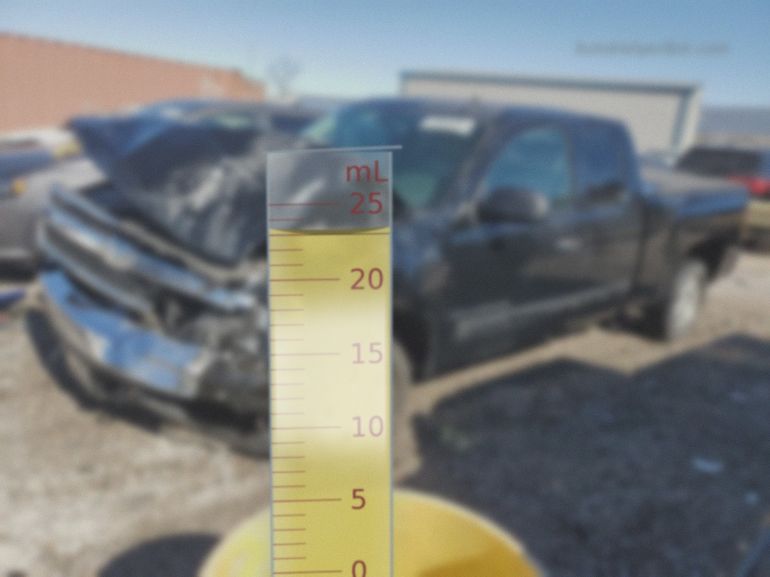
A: mL 23
